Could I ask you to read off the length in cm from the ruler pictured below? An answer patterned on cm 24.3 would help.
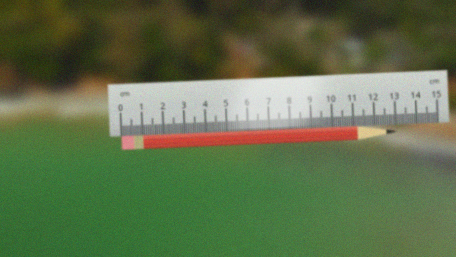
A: cm 13
